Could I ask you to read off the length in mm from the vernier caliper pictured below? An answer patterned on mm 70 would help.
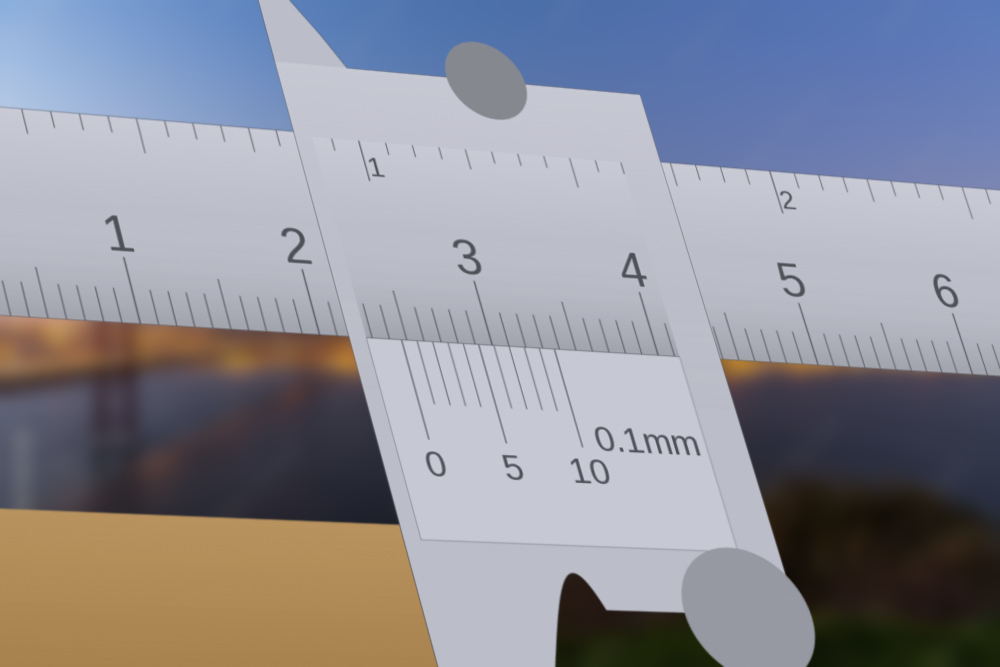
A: mm 24.7
